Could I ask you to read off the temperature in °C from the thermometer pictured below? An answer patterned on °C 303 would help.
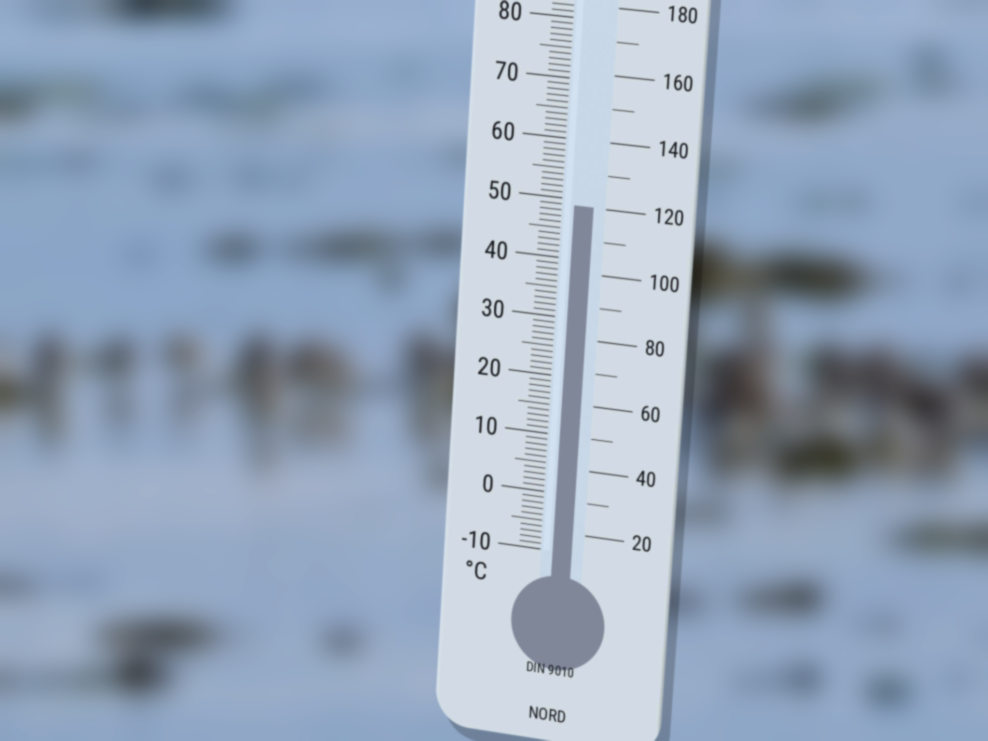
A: °C 49
